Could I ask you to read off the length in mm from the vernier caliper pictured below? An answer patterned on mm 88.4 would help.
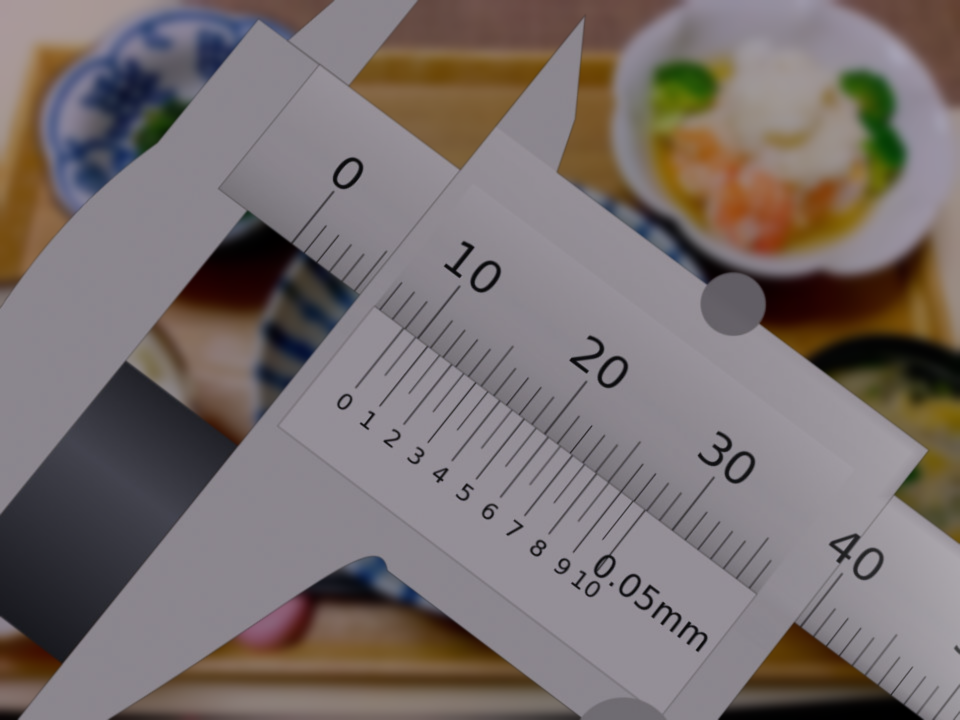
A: mm 8.9
